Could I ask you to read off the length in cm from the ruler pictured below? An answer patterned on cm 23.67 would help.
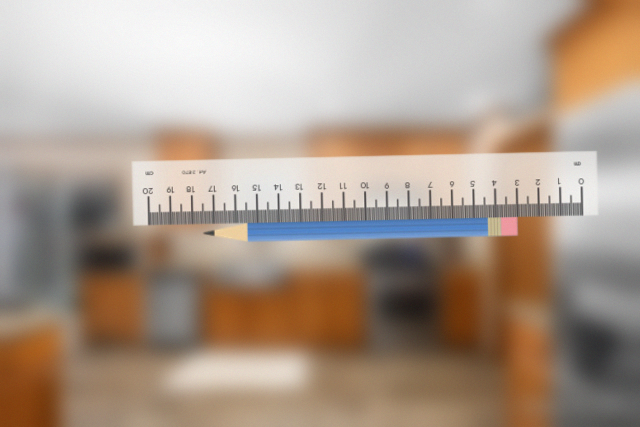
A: cm 14.5
